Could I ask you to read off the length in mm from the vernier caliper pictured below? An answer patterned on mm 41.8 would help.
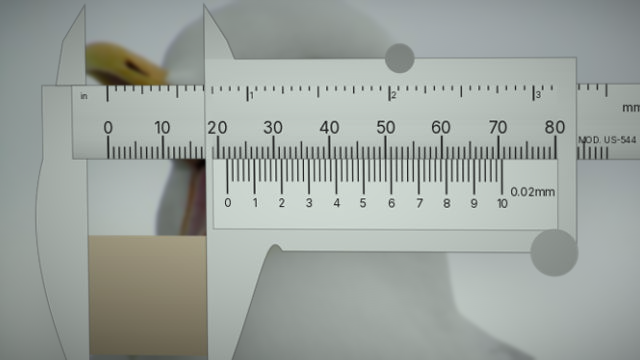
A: mm 21.6
